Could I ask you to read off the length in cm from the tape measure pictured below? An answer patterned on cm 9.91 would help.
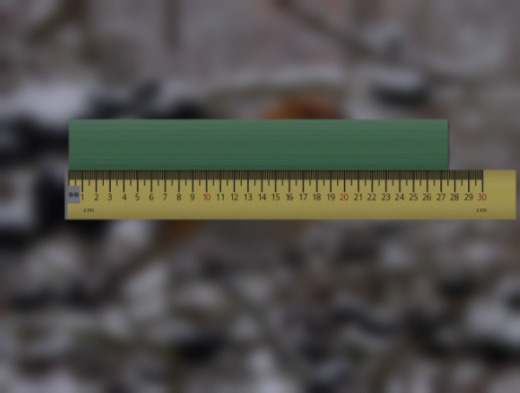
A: cm 27.5
